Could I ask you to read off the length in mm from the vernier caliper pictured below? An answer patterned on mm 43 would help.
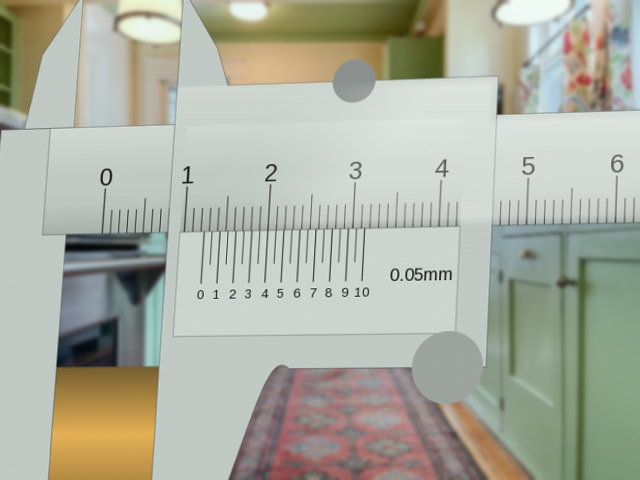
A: mm 12.4
